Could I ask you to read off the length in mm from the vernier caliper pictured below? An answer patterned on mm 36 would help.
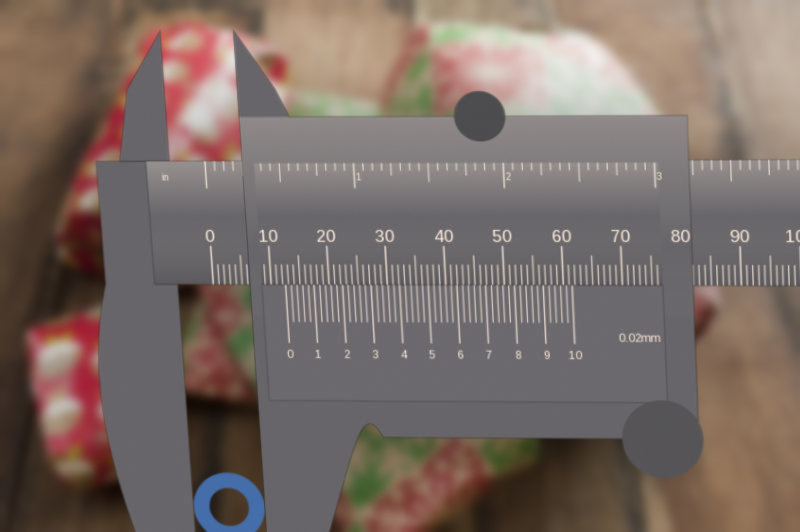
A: mm 12.5
